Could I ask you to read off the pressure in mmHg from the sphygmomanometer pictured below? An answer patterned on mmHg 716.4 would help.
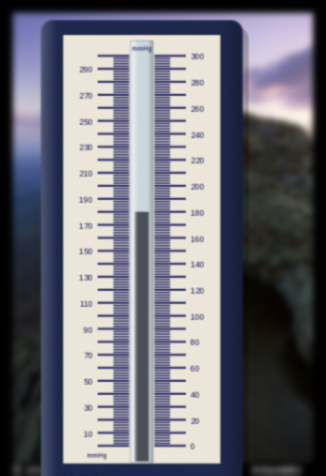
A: mmHg 180
